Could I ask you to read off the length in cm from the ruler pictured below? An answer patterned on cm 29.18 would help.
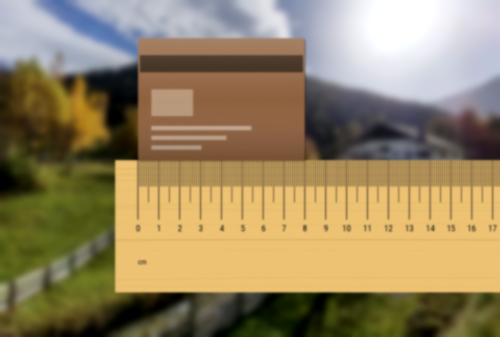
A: cm 8
